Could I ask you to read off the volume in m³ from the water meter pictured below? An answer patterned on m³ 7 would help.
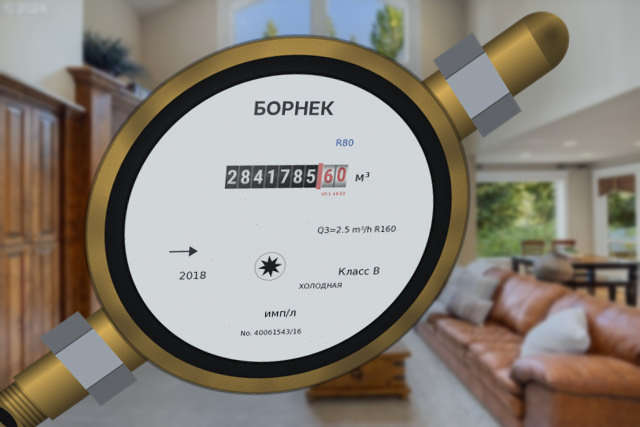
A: m³ 2841785.60
